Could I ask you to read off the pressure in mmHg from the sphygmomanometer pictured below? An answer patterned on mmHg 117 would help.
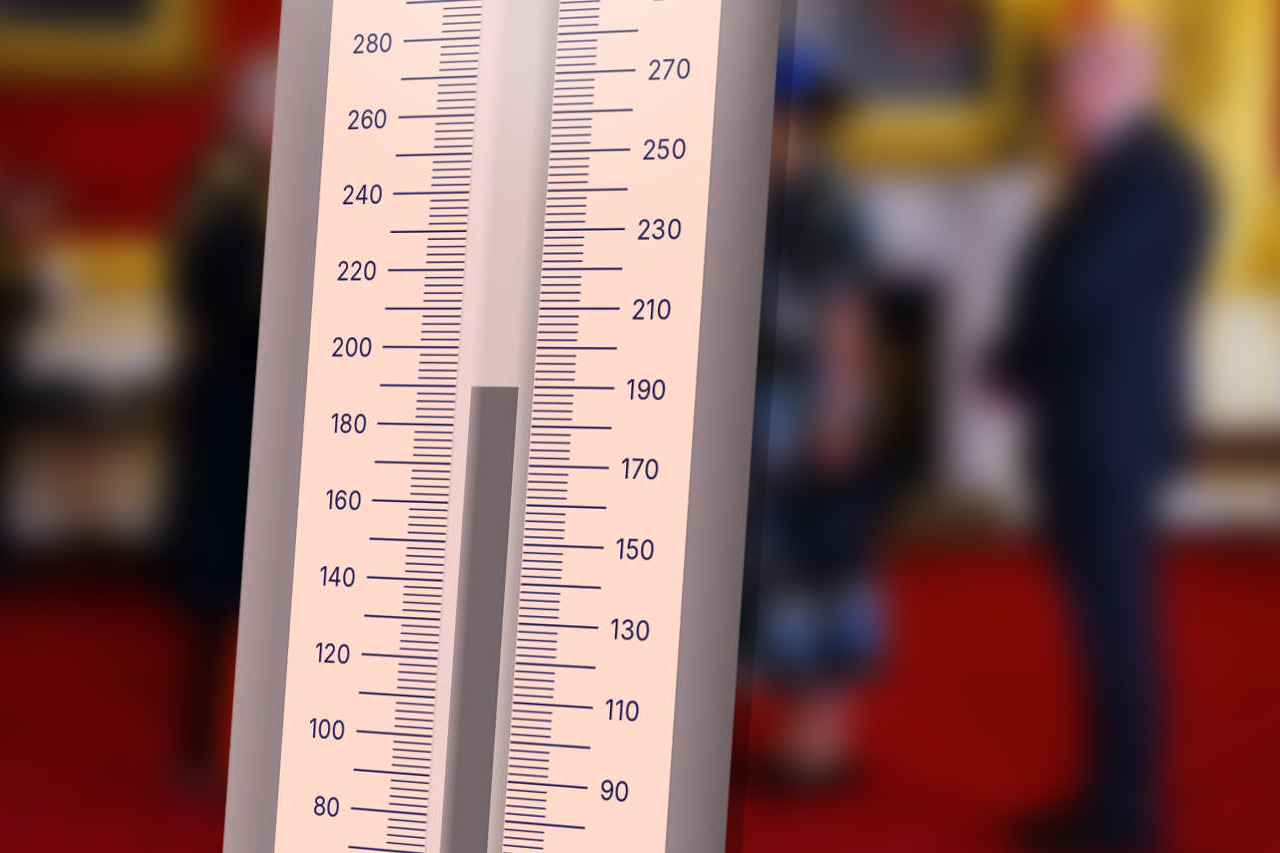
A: mmHg 190
